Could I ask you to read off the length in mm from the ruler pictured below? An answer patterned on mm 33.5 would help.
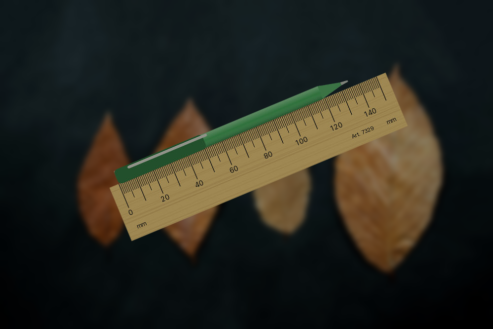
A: mm 135
